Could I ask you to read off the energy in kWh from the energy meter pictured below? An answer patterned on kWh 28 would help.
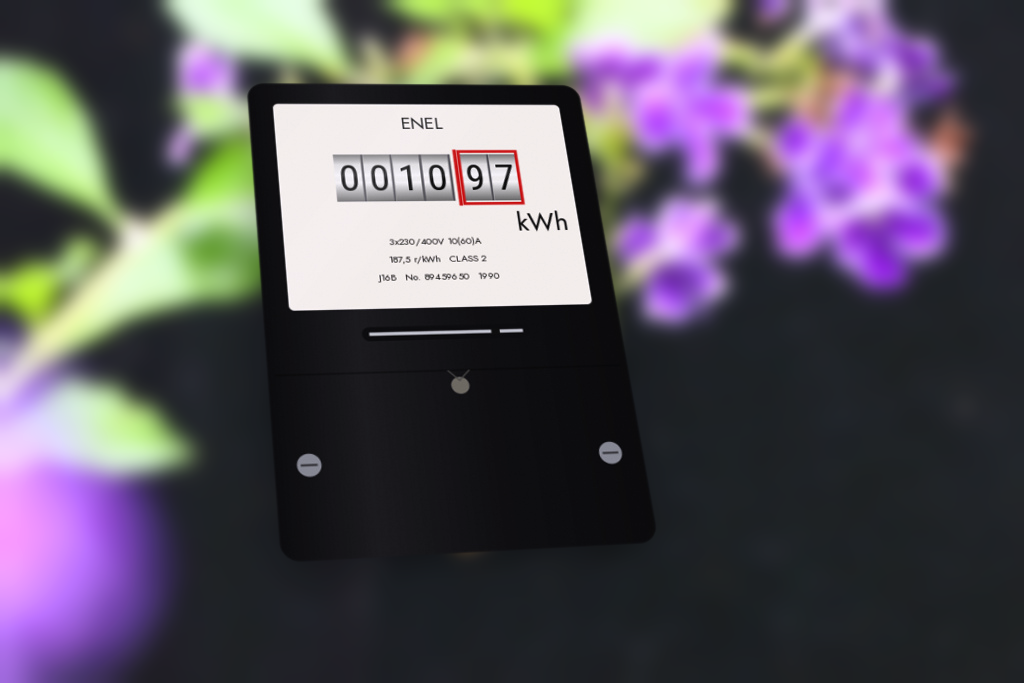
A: kWh 10.97
